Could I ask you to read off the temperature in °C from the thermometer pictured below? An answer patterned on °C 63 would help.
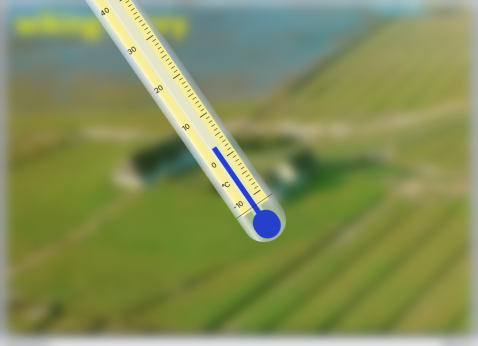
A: °C 3
